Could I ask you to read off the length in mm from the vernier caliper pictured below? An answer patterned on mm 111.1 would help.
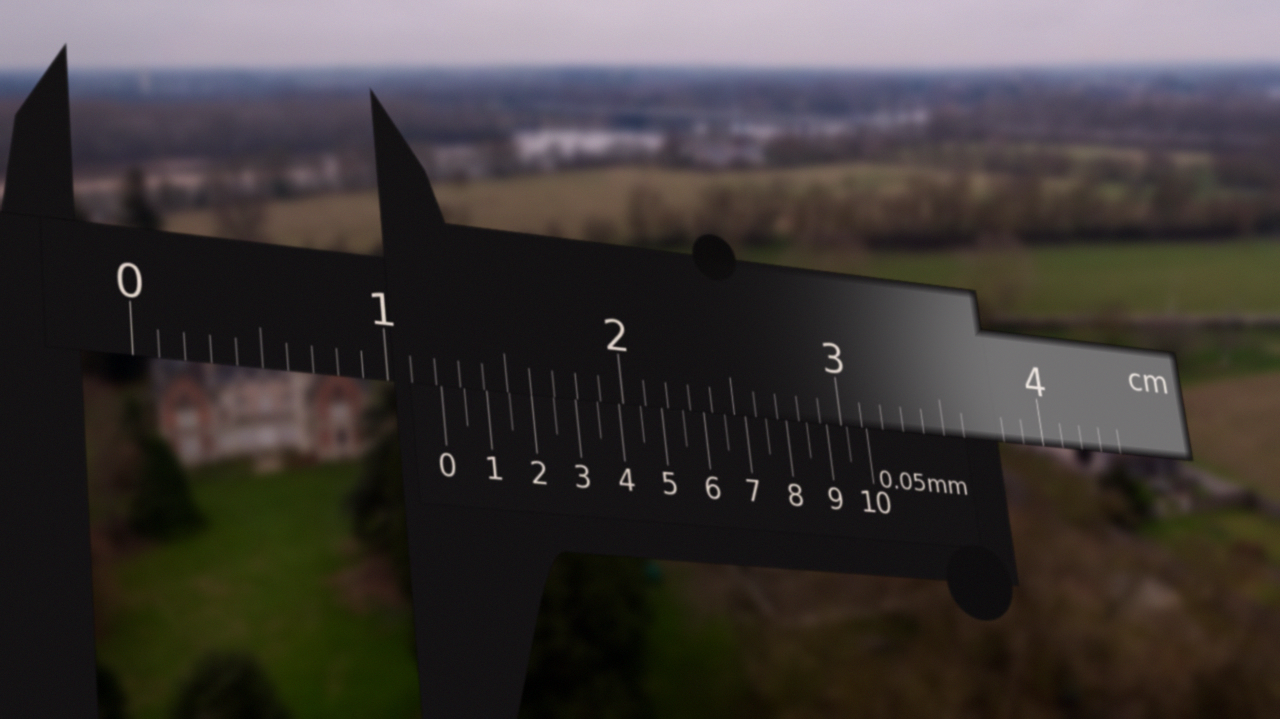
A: mm 12.2
